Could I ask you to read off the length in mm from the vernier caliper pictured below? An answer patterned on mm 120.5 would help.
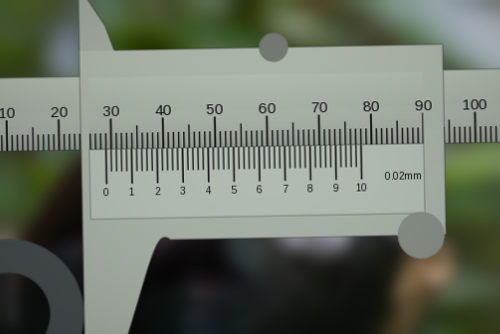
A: mm 29.0
